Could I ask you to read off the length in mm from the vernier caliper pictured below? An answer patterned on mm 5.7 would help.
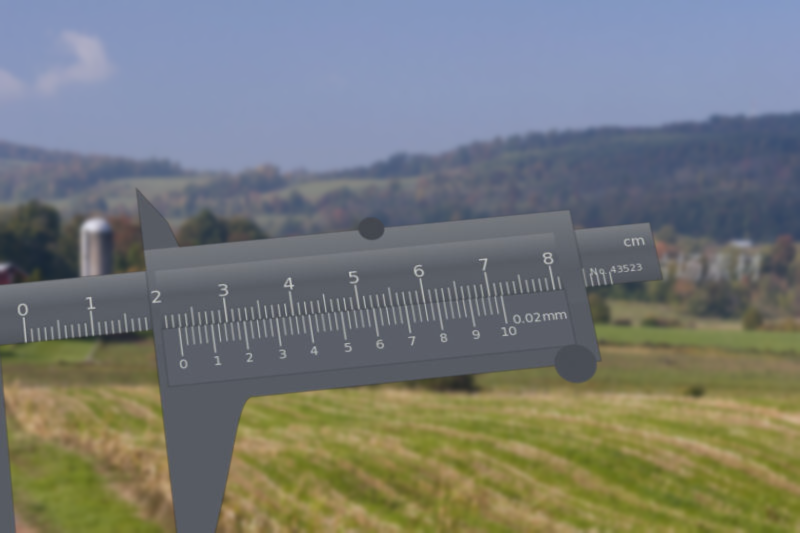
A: mm 22.8
